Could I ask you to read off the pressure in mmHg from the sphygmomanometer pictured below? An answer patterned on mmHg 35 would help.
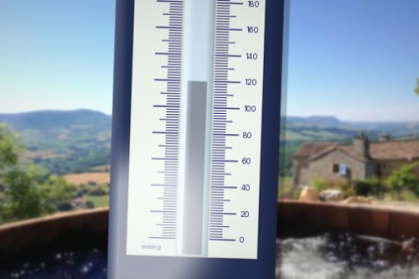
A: mmHg 120
